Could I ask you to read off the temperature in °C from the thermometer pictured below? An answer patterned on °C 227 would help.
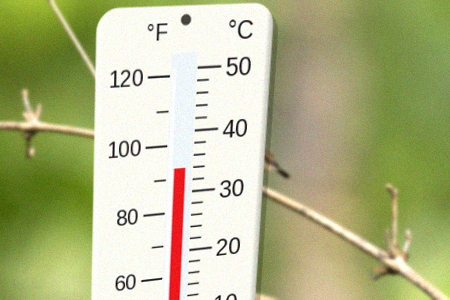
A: °C 34
